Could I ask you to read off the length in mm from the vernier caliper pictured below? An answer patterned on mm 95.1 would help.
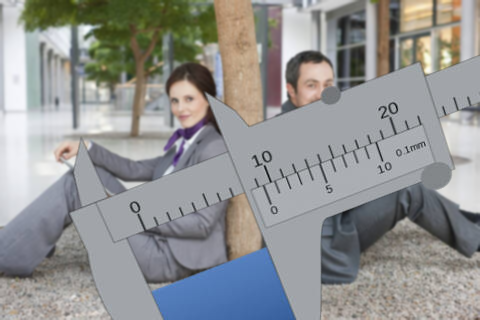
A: mm 9.4
